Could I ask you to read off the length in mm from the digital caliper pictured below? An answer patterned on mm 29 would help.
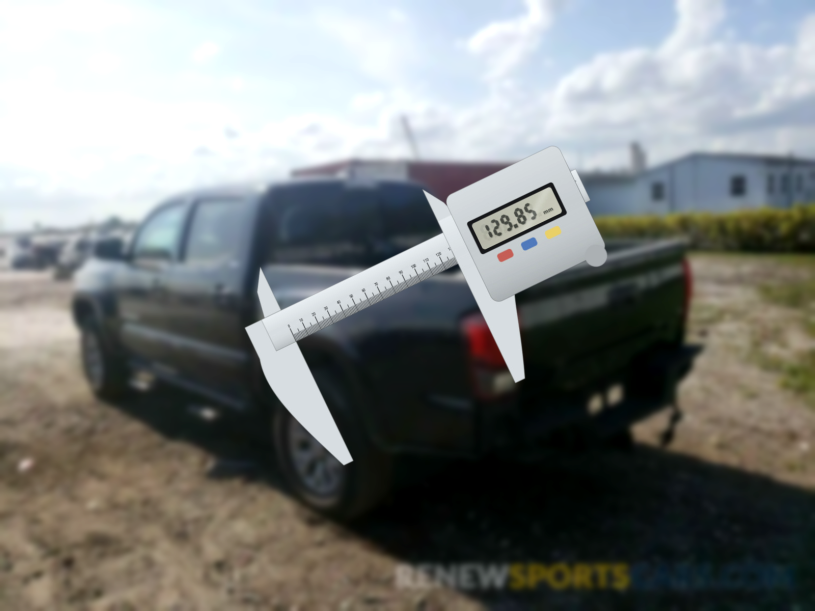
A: mm 129.85
